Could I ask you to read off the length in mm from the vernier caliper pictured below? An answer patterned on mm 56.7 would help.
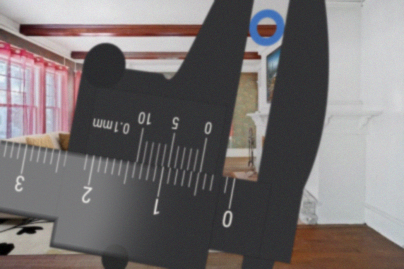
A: mm 4.8
